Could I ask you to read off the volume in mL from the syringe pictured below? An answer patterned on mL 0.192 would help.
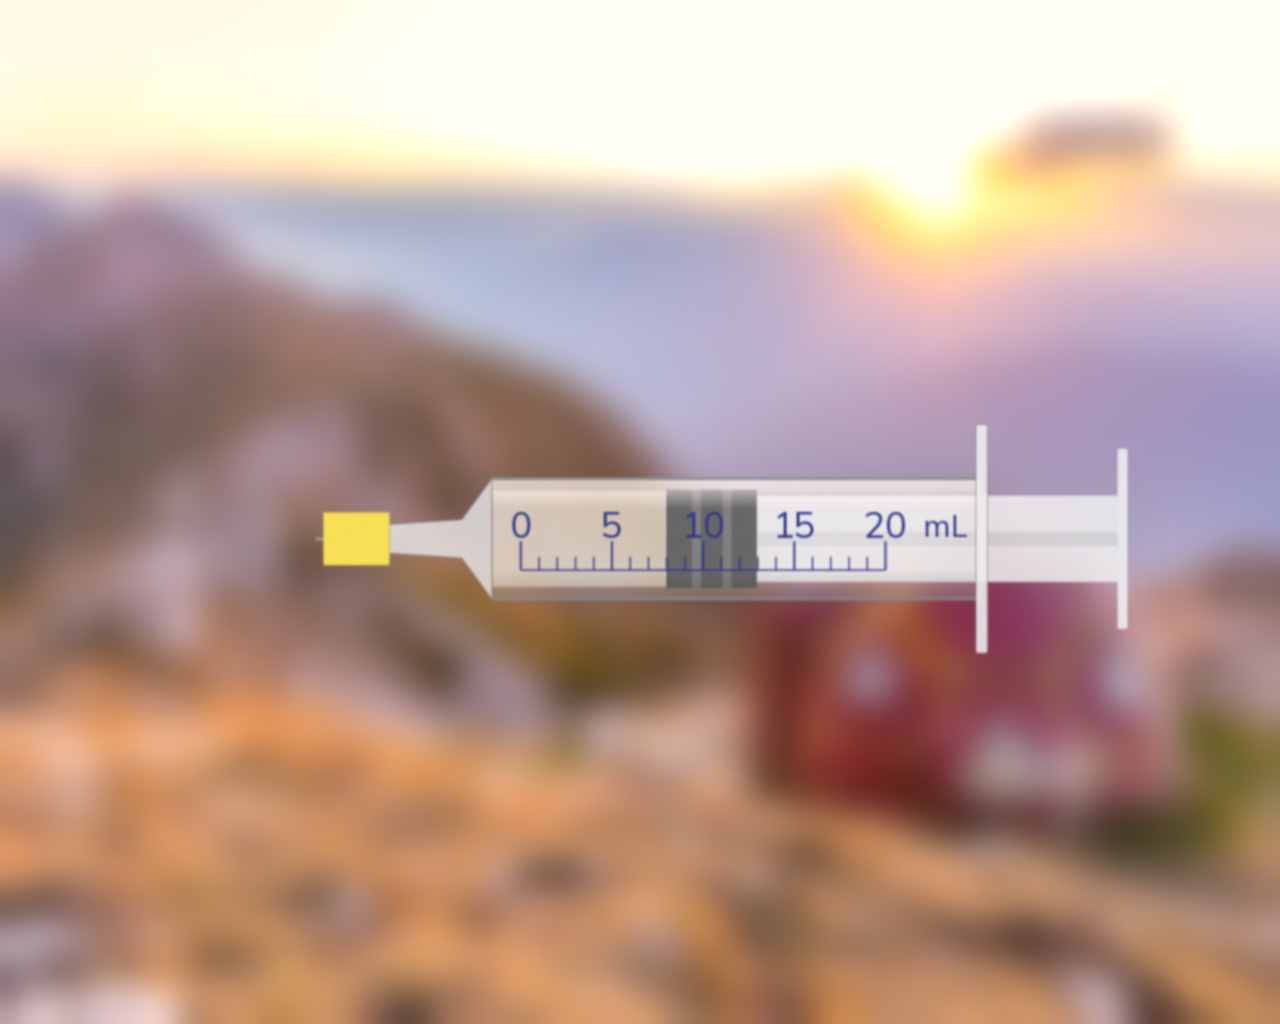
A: mL 8
